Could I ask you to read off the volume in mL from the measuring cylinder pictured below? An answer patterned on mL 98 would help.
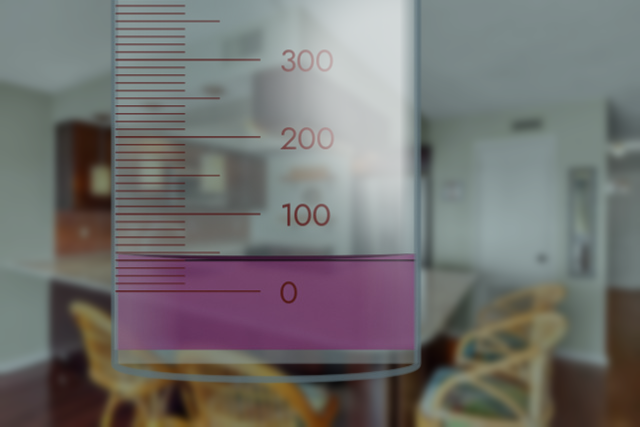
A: mL 40
